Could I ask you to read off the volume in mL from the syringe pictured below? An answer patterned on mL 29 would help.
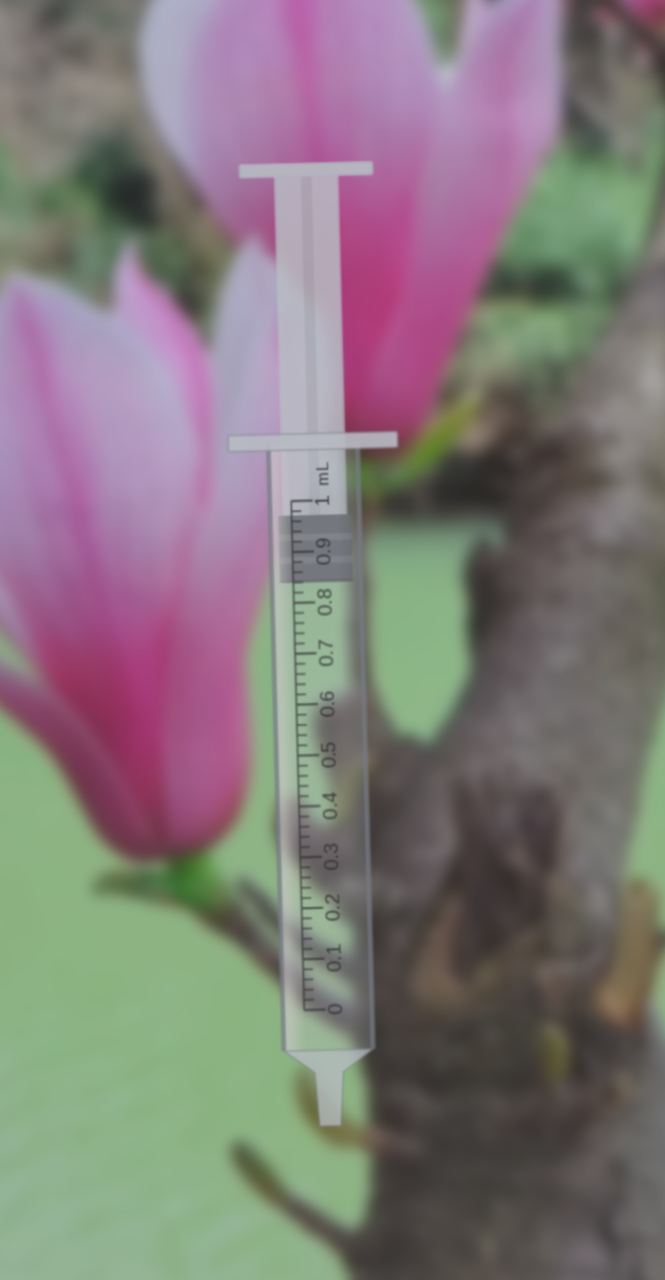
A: mL 0.84
